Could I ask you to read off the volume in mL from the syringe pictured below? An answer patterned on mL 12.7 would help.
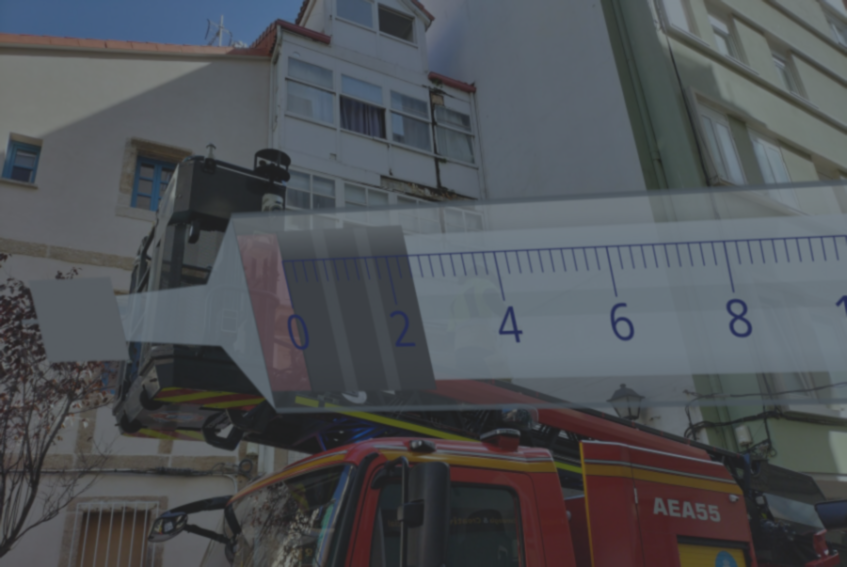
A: mL 0
